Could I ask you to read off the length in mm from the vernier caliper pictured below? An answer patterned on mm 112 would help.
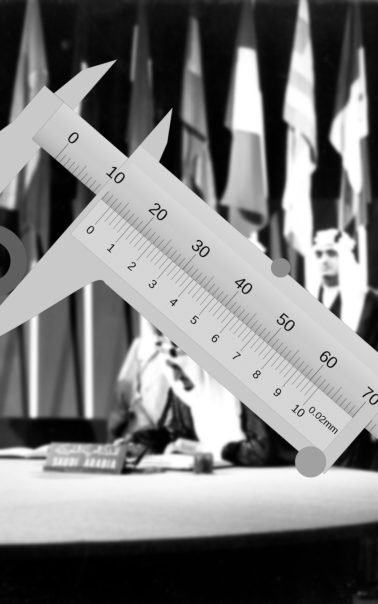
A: mm 13.0
